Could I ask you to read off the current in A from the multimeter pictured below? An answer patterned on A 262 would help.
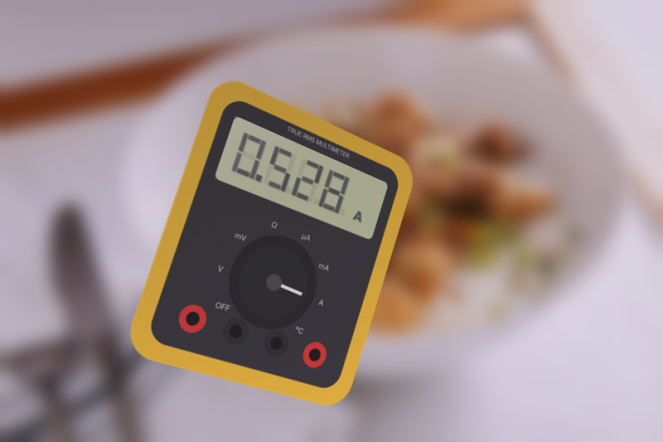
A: A 0.528
